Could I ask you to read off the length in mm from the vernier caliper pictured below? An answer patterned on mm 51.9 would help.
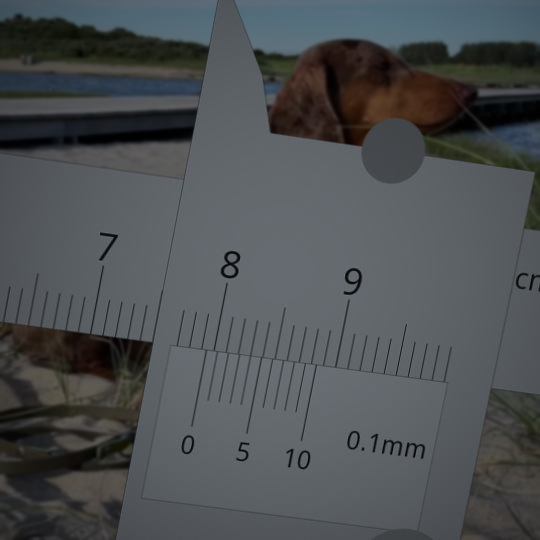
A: mm 79.4
